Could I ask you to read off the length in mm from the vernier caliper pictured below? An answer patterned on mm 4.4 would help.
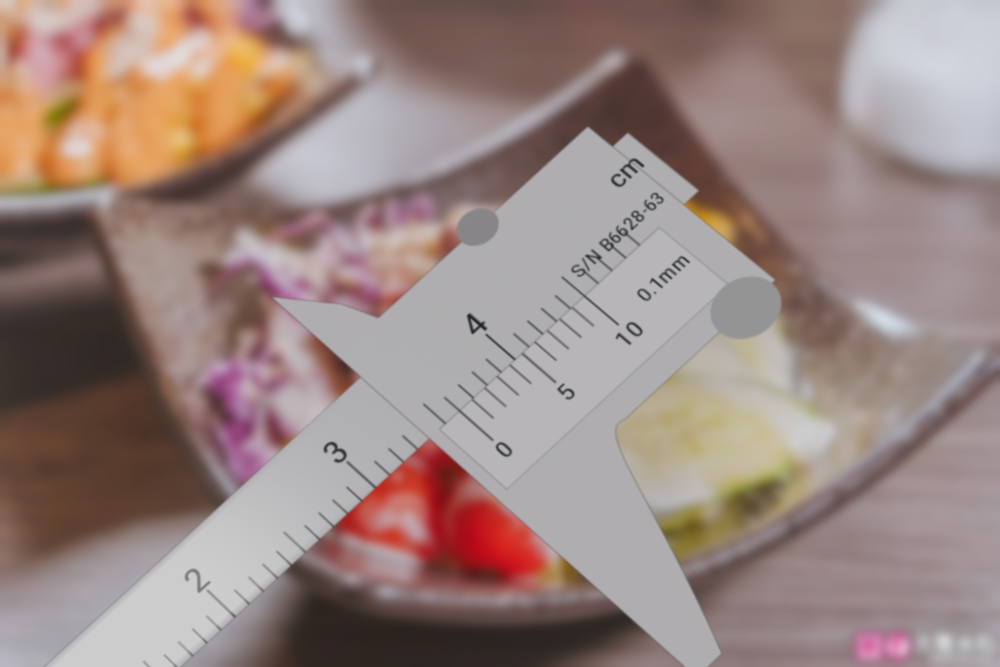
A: mm 36.0
